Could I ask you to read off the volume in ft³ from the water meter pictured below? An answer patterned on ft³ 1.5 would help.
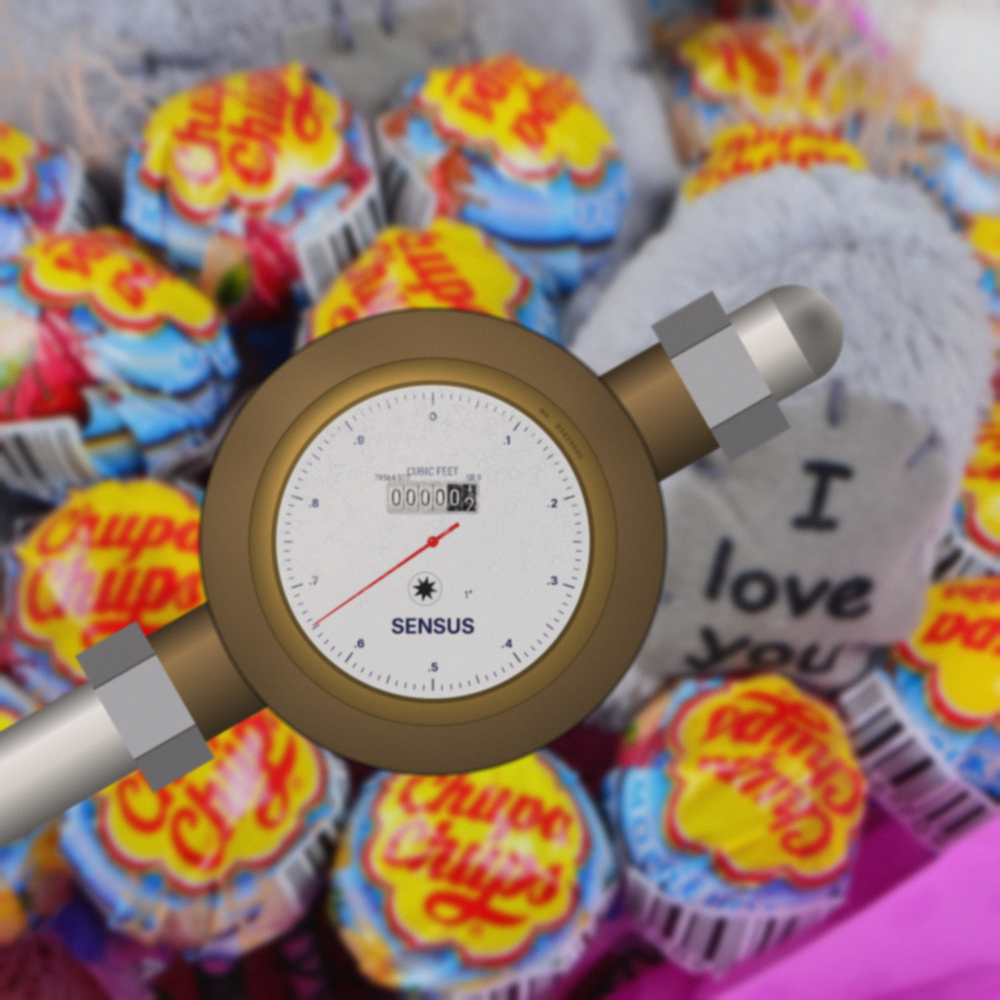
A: ft³ 1.65
